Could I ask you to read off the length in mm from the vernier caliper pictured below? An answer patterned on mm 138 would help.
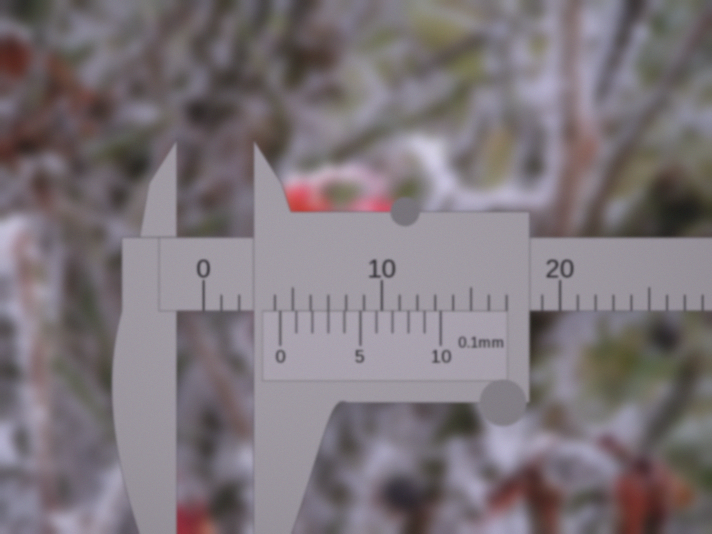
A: mm 4.3
